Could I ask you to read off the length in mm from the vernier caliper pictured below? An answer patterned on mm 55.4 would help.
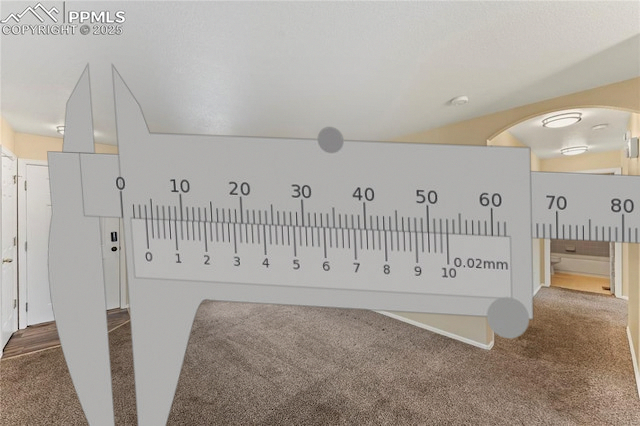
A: mm 4.0
